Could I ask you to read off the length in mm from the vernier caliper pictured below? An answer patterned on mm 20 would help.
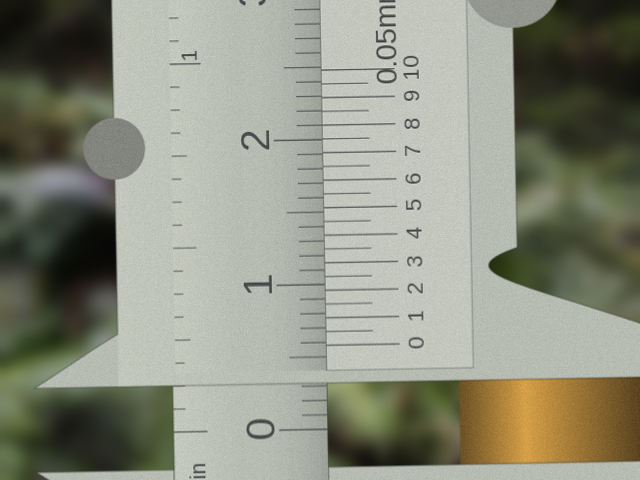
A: mm 5.8
